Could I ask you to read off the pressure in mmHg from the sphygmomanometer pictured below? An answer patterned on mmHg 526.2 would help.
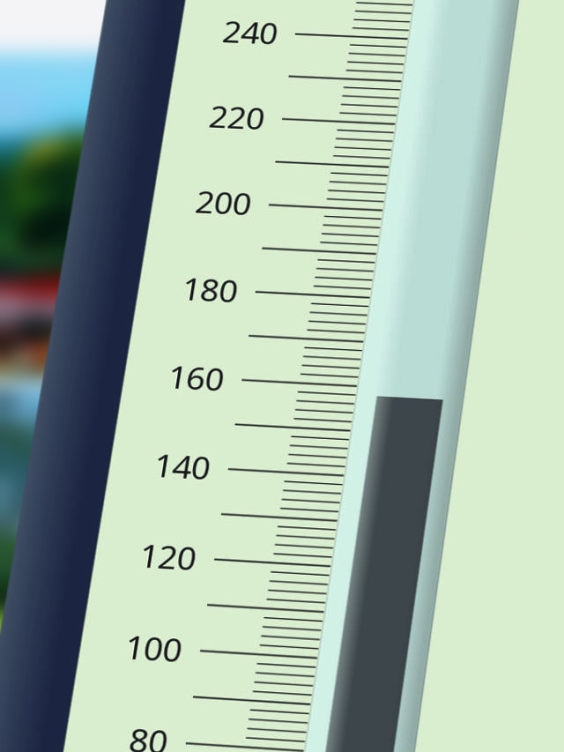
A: mmHg 158
